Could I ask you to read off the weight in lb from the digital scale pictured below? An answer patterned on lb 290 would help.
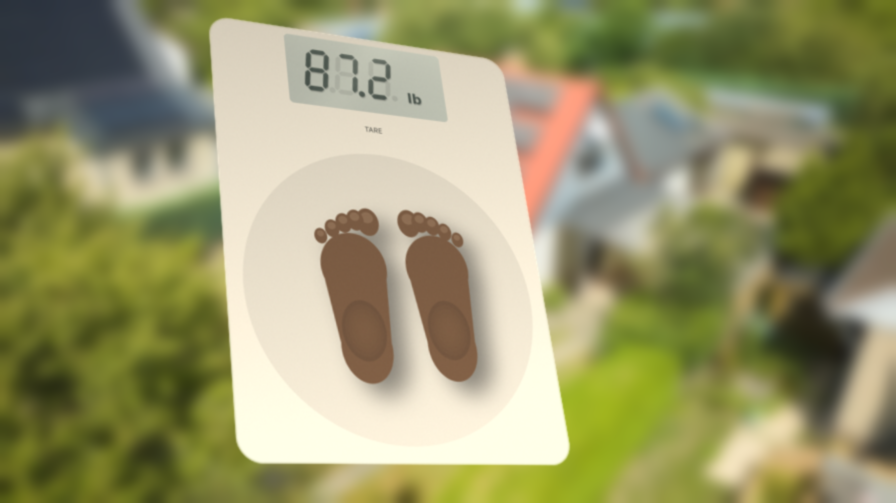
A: lb 87.2
